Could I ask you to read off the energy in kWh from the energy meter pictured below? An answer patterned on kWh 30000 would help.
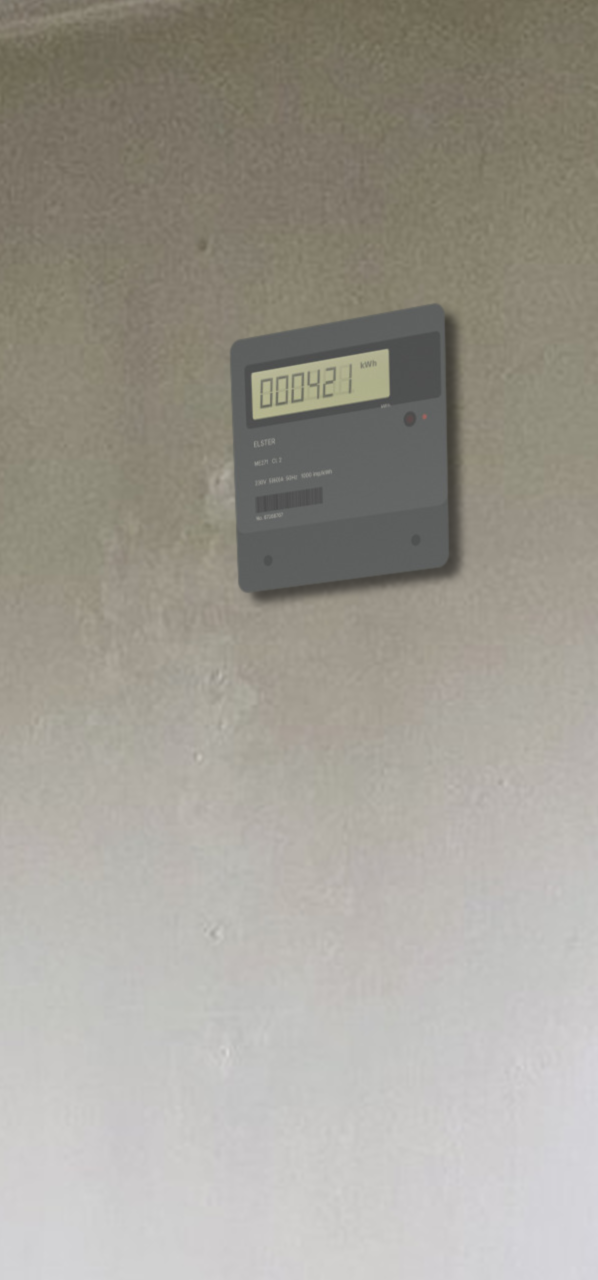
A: kWh 421
